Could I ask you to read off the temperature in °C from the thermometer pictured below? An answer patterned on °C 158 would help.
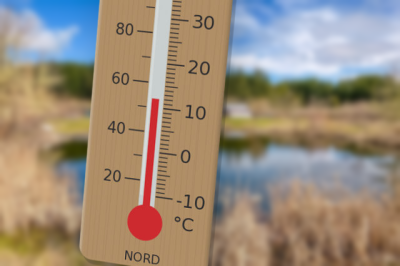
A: °C 12
